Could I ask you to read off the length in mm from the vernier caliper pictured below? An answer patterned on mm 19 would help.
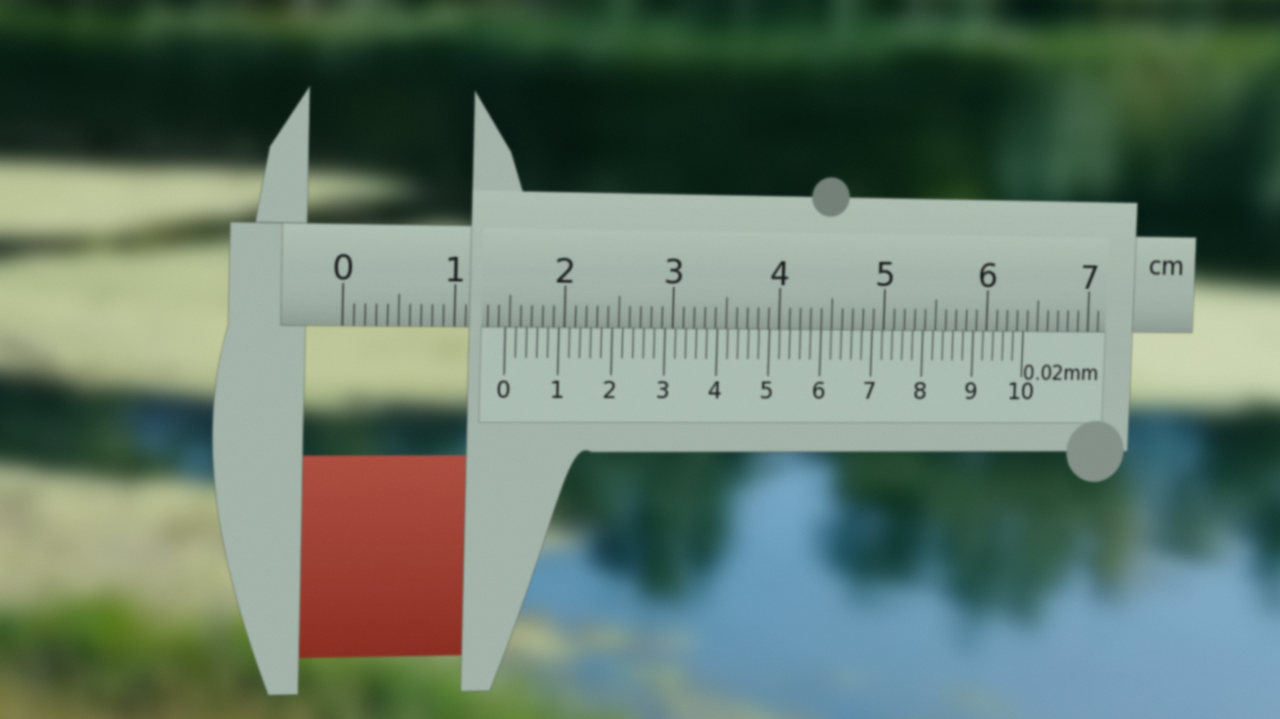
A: mm 14.6
